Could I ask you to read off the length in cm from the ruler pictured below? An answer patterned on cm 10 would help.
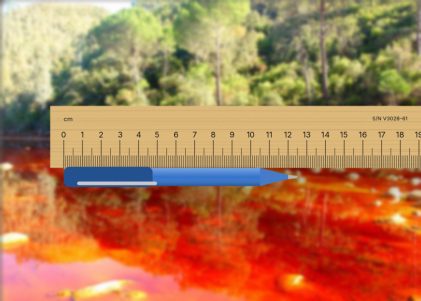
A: cm 12.5
